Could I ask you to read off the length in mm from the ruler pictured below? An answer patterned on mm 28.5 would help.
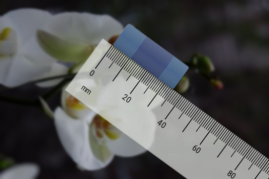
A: mm 35
